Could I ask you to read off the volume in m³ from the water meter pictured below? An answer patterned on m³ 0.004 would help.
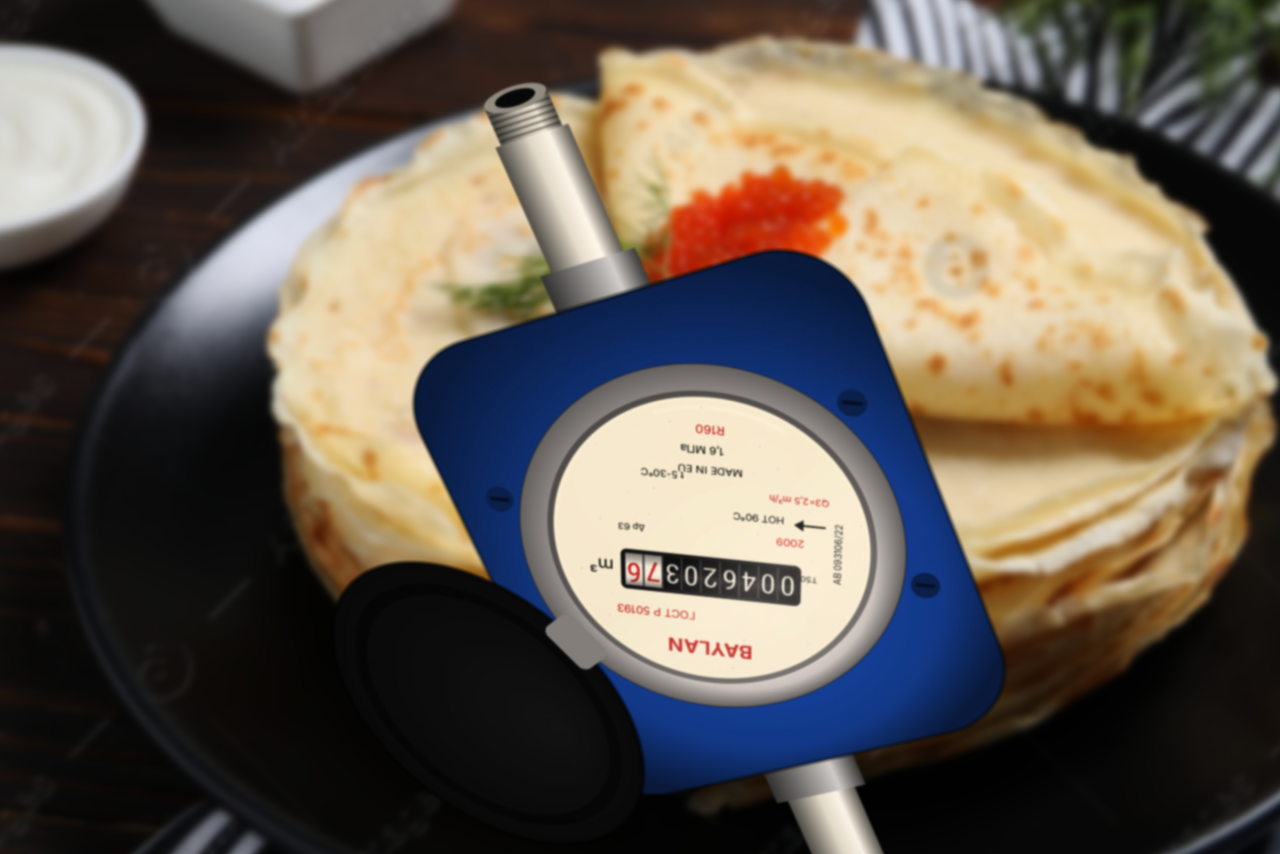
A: m³ 46203.76
